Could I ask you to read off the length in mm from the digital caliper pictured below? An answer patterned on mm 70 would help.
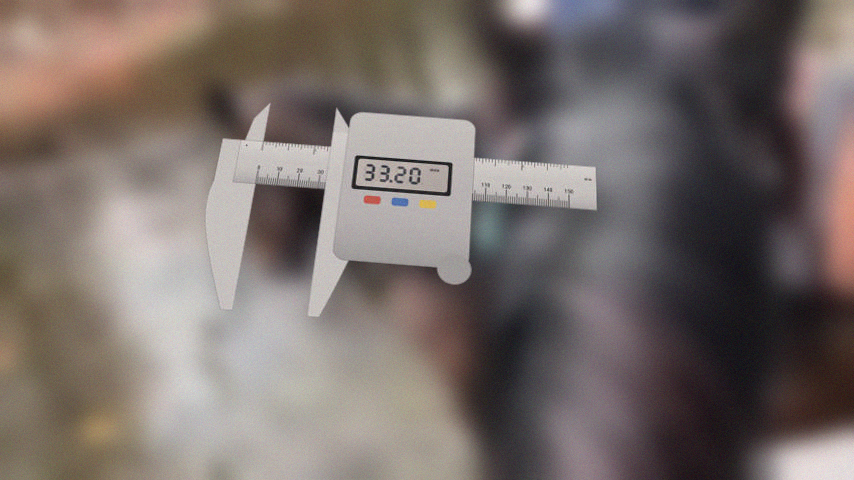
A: mm 33.20
